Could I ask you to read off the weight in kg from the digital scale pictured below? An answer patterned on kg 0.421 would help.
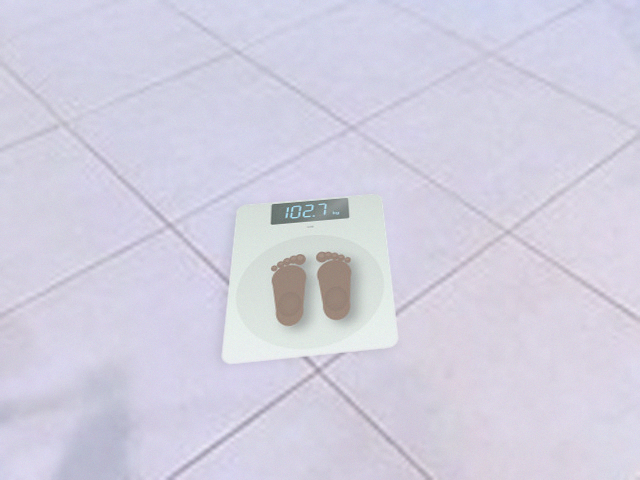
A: kg 102.7
